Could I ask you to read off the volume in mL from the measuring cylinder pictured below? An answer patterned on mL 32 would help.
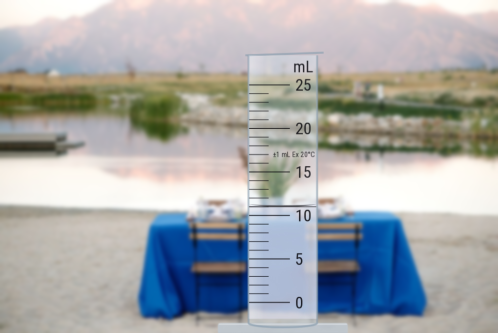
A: mL 11
